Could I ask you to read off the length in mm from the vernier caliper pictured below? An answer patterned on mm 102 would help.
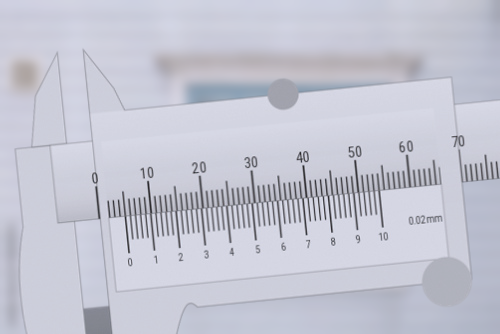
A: mm 5.0
